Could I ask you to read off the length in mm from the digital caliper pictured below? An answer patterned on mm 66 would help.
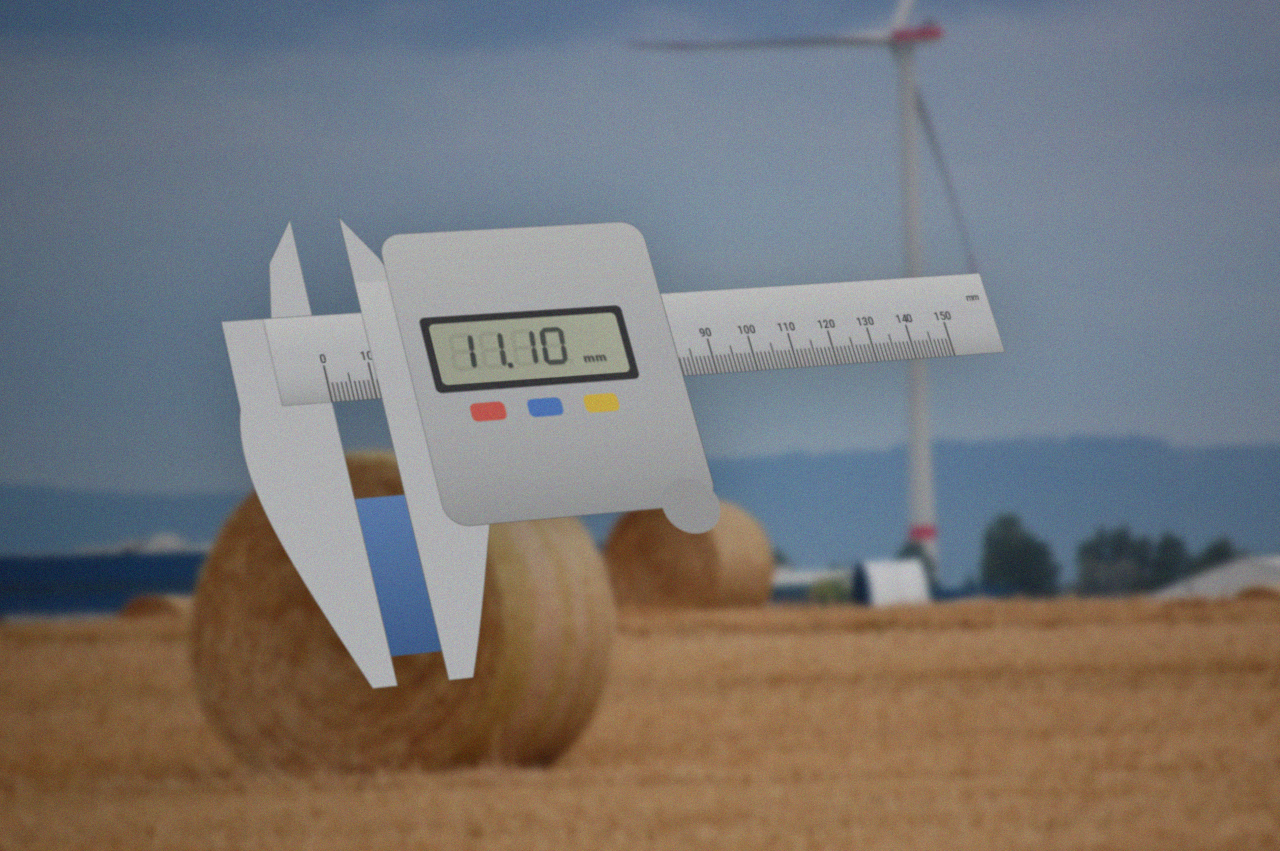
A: mm 11.10
